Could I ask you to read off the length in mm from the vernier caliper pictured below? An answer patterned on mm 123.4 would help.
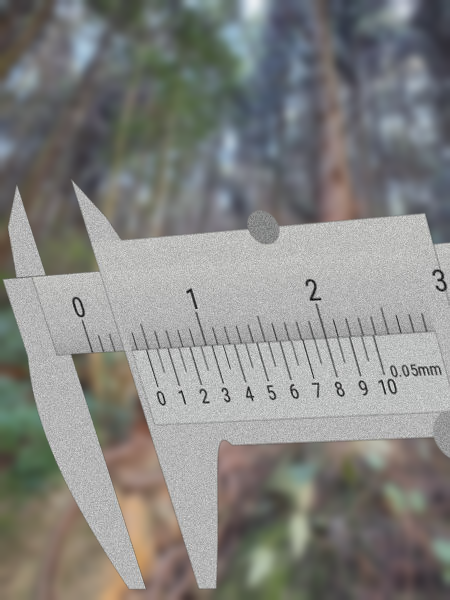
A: mm 4.8
